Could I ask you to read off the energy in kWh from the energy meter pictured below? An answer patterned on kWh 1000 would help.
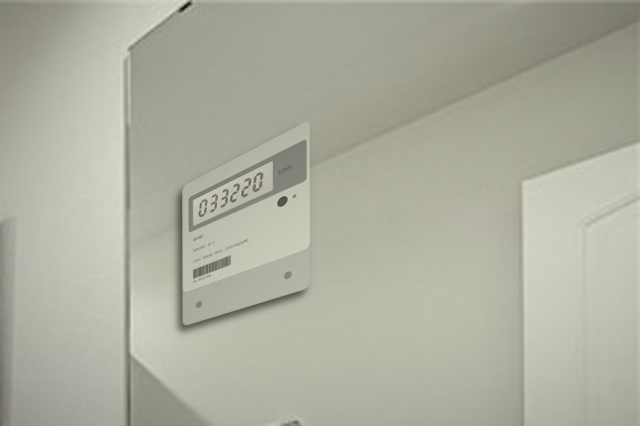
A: kWh 33220
